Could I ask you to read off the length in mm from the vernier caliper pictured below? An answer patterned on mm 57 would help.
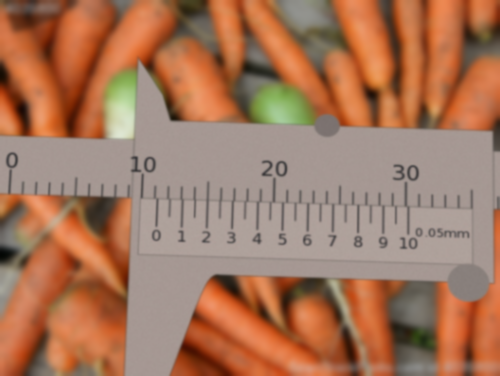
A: mm 11.2
